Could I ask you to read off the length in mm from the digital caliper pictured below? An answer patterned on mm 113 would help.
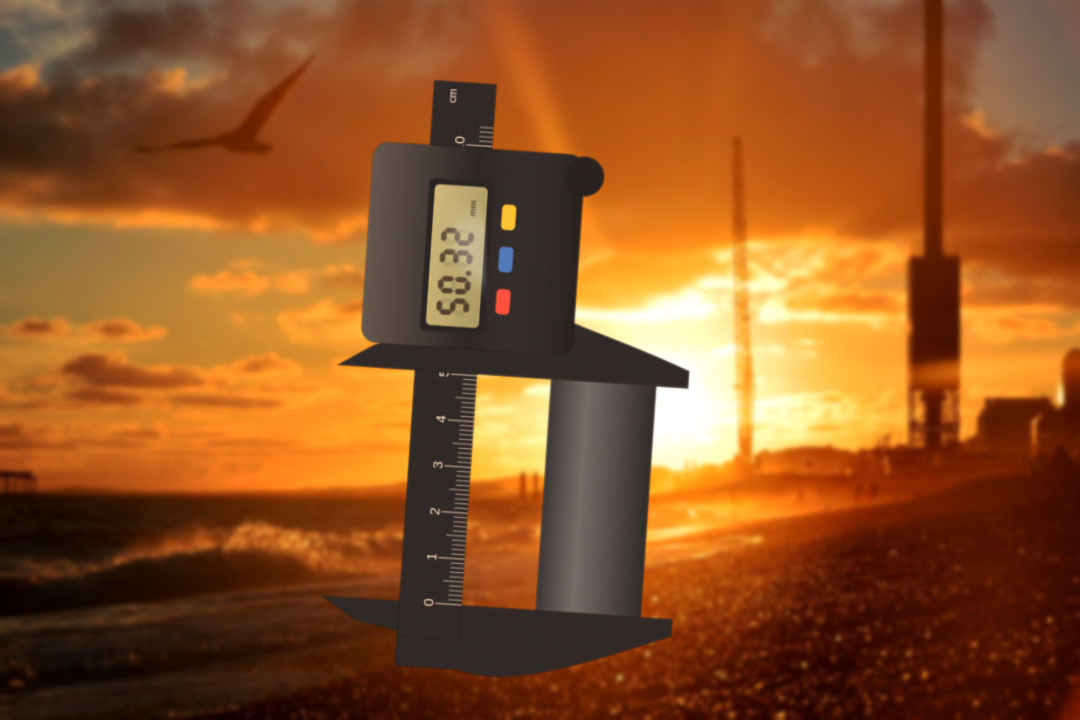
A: mm 50.32
